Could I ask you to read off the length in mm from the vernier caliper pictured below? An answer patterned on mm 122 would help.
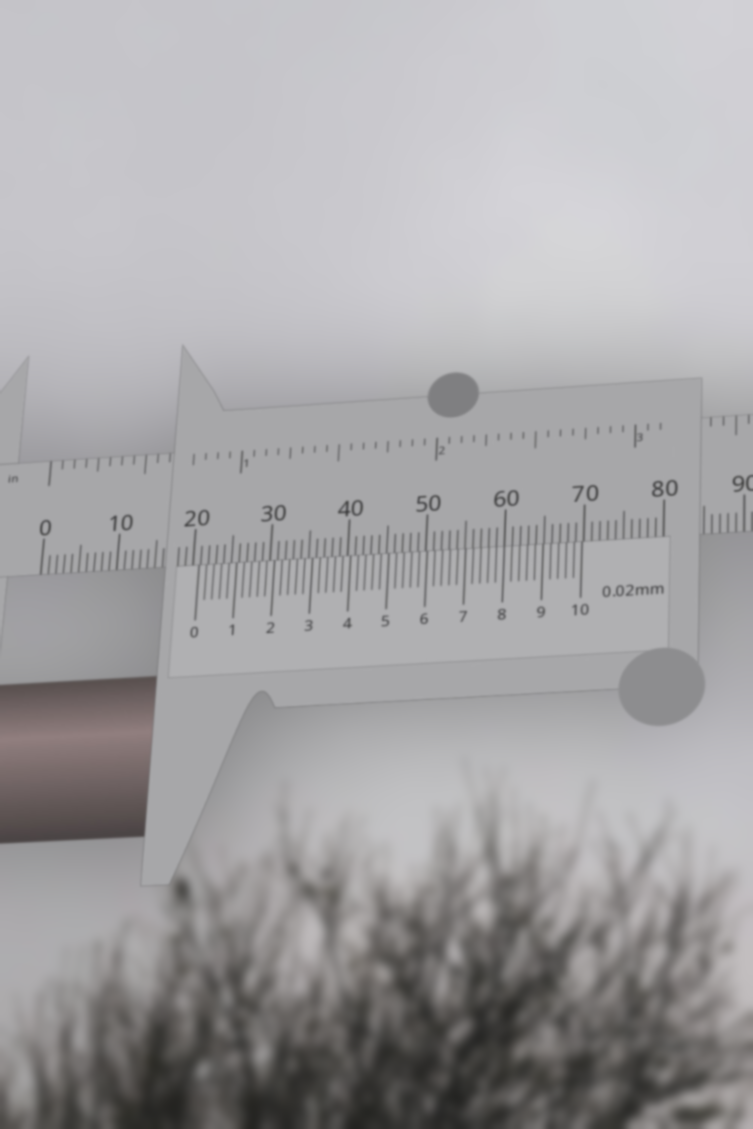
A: mm 20.8
